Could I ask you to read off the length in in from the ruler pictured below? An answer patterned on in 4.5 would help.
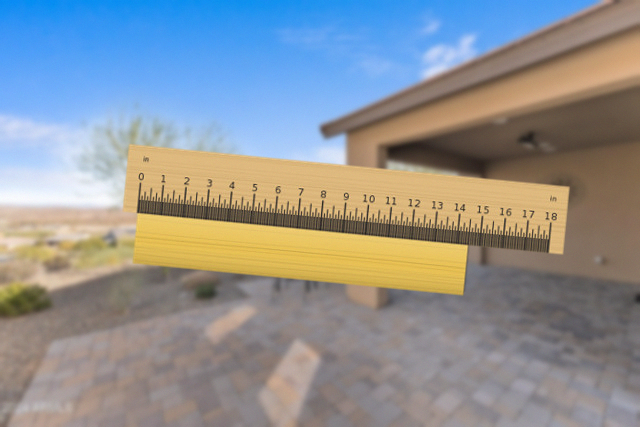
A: in 14.5
